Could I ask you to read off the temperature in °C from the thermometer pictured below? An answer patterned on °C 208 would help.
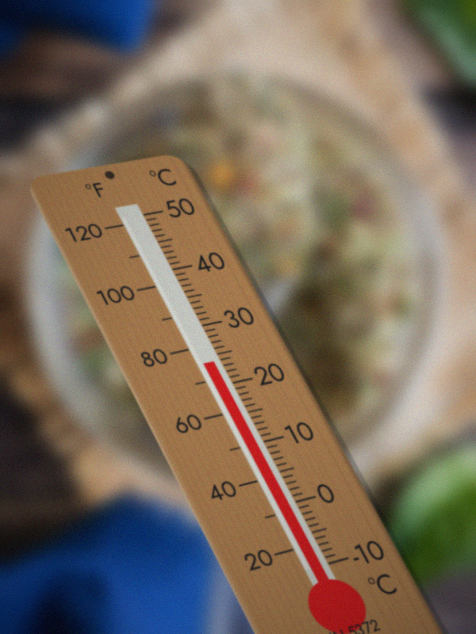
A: °C 24
